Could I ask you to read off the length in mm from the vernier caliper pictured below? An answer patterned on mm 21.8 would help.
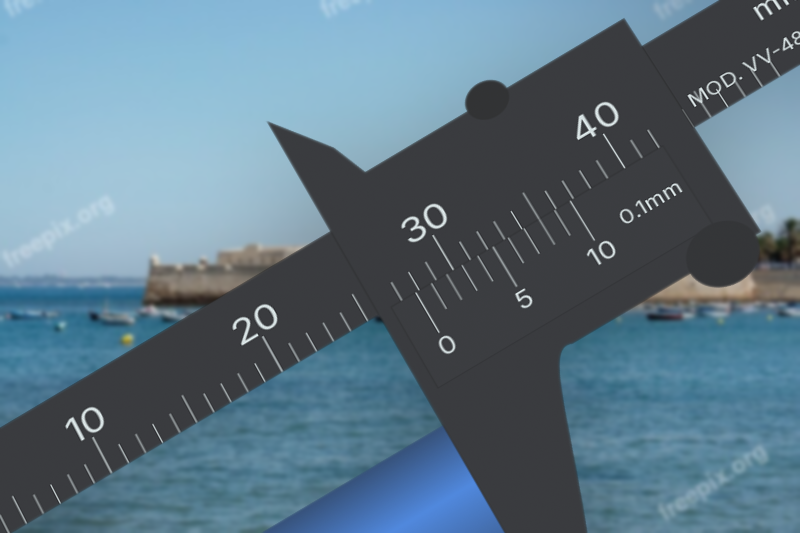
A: mm 27.8
